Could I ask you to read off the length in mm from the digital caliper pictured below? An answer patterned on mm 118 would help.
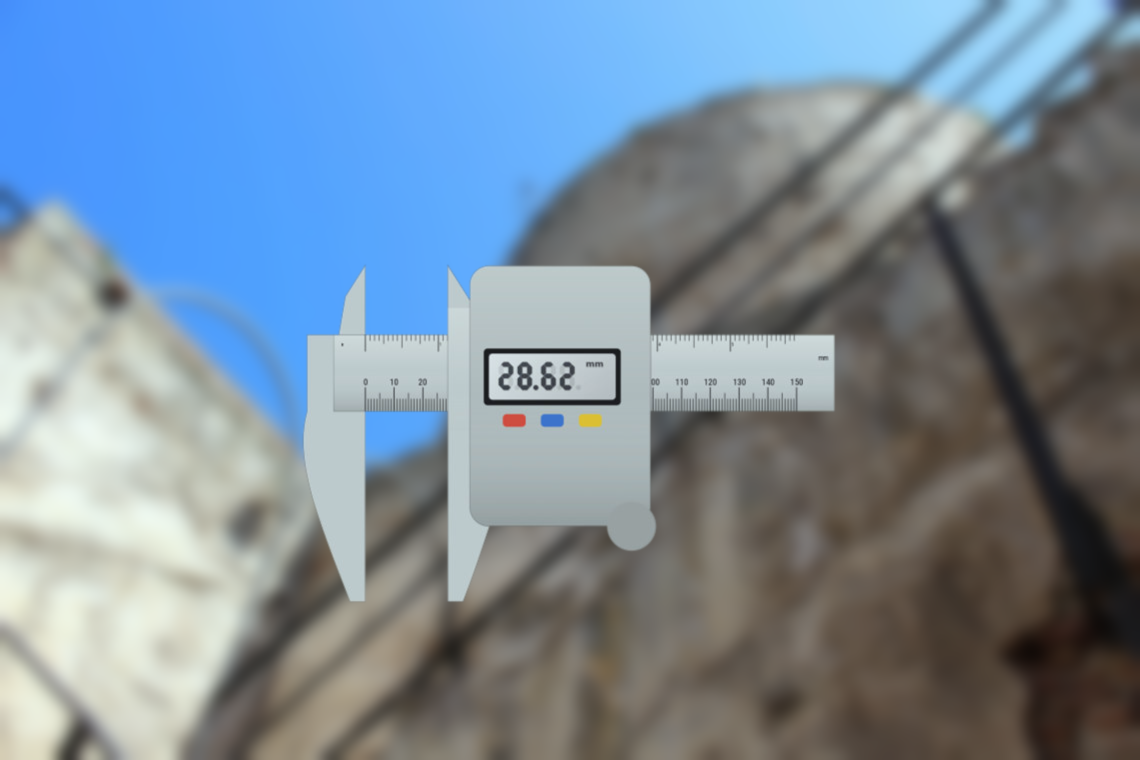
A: mm 28.62
